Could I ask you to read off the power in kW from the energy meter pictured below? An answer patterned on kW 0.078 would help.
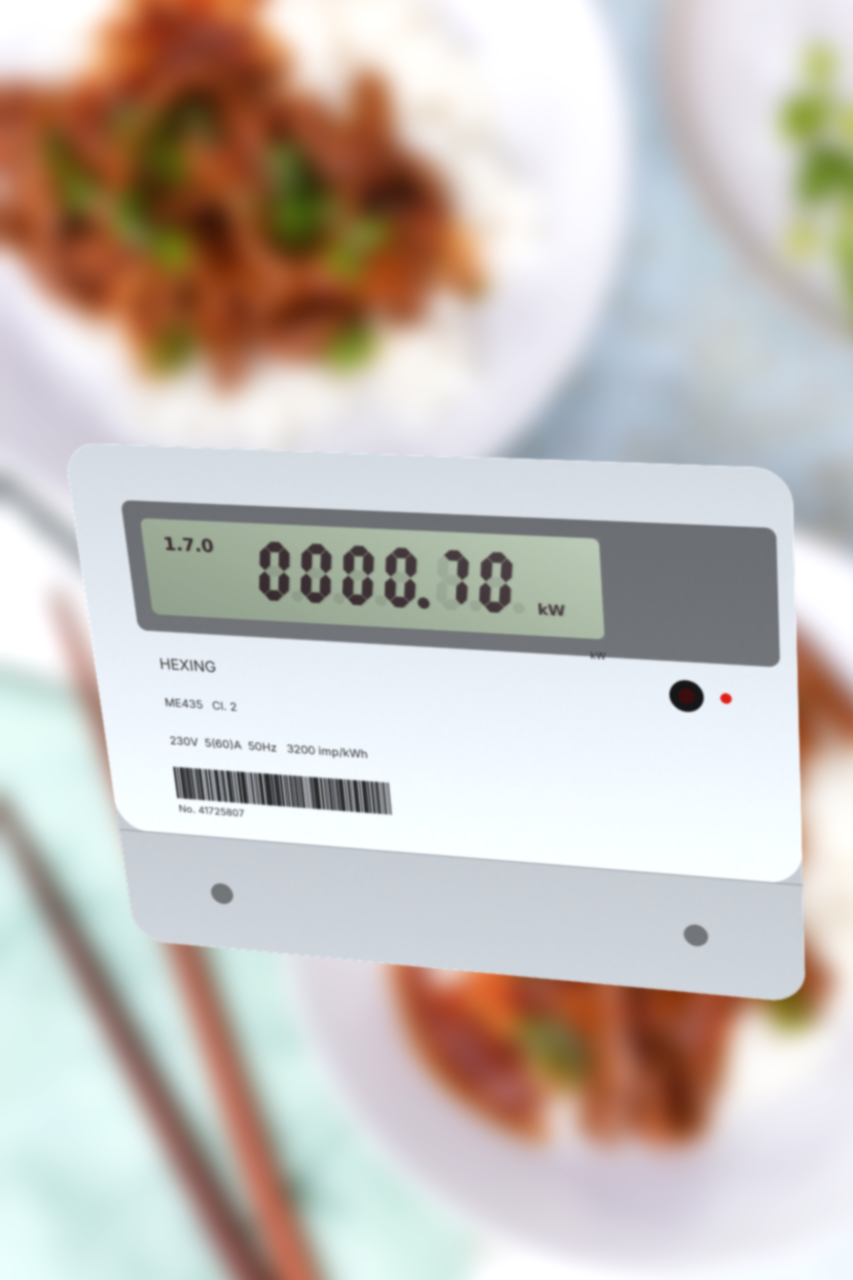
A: kW 0.70
